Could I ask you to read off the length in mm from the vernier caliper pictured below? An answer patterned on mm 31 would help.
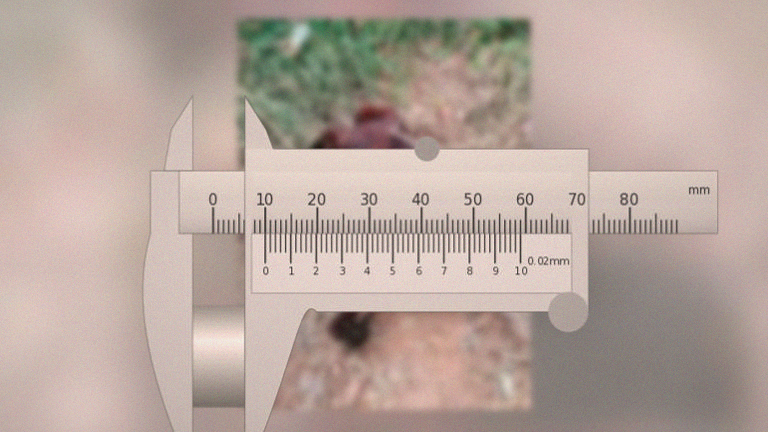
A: mm 10.0
